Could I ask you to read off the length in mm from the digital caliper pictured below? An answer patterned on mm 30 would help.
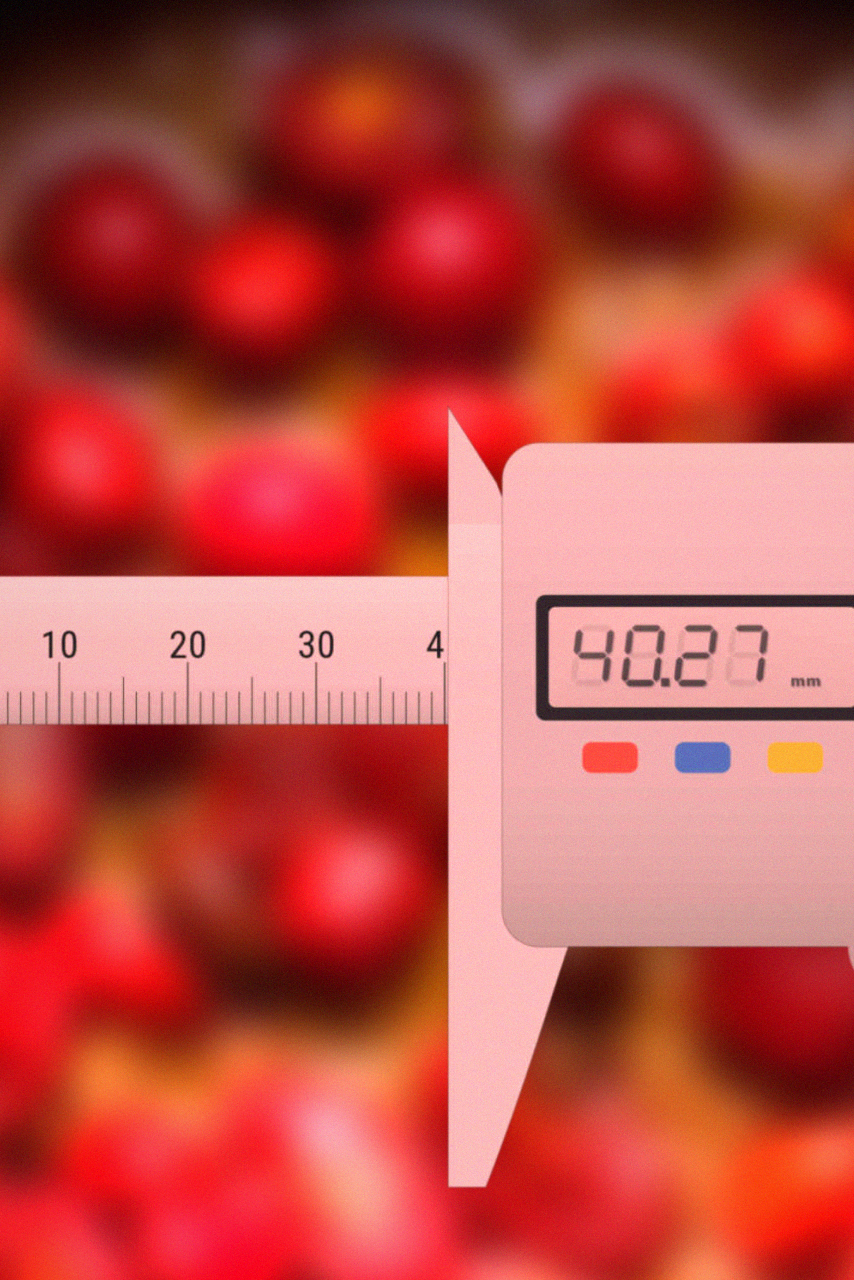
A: mm 40.27
